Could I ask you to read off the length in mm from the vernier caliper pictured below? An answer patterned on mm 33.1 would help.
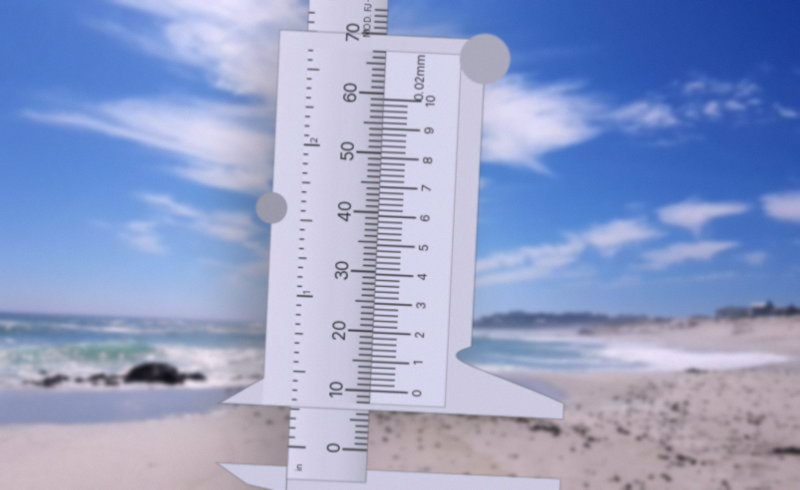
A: mm 10.0
